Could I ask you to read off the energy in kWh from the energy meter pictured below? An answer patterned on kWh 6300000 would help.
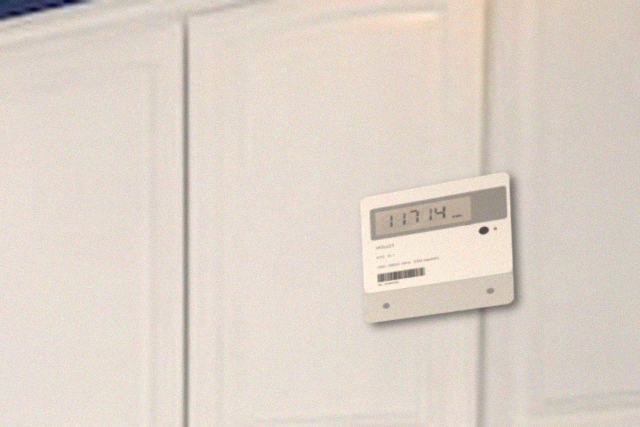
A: kWh 11714
